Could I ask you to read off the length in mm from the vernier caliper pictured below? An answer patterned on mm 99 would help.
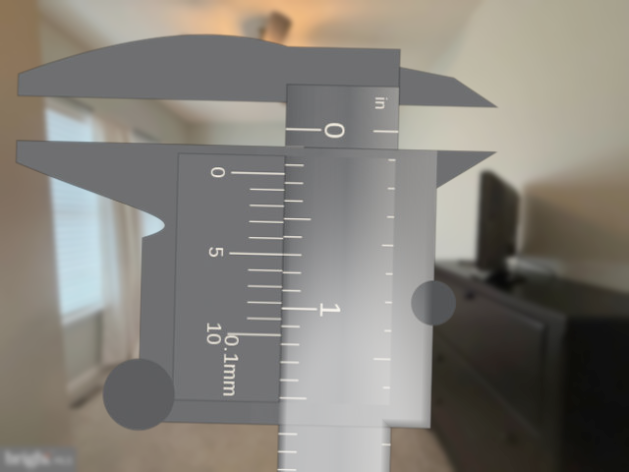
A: mm 2.5
